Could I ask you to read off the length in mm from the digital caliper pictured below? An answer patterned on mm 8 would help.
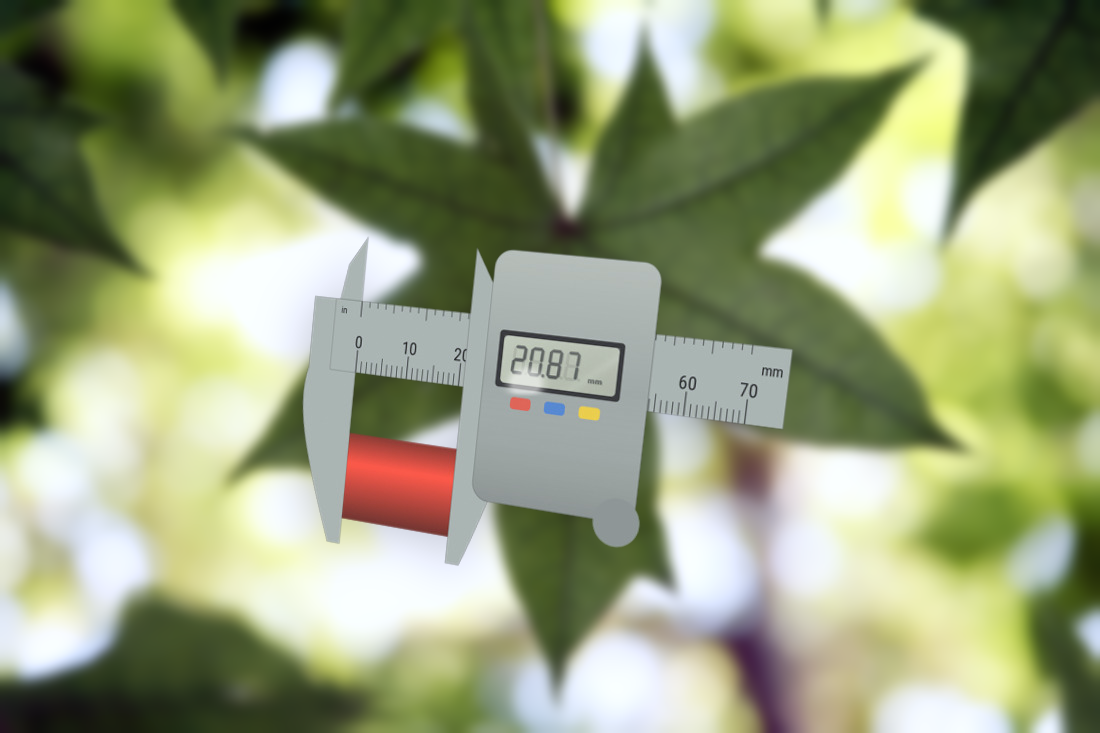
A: mm 20.87
